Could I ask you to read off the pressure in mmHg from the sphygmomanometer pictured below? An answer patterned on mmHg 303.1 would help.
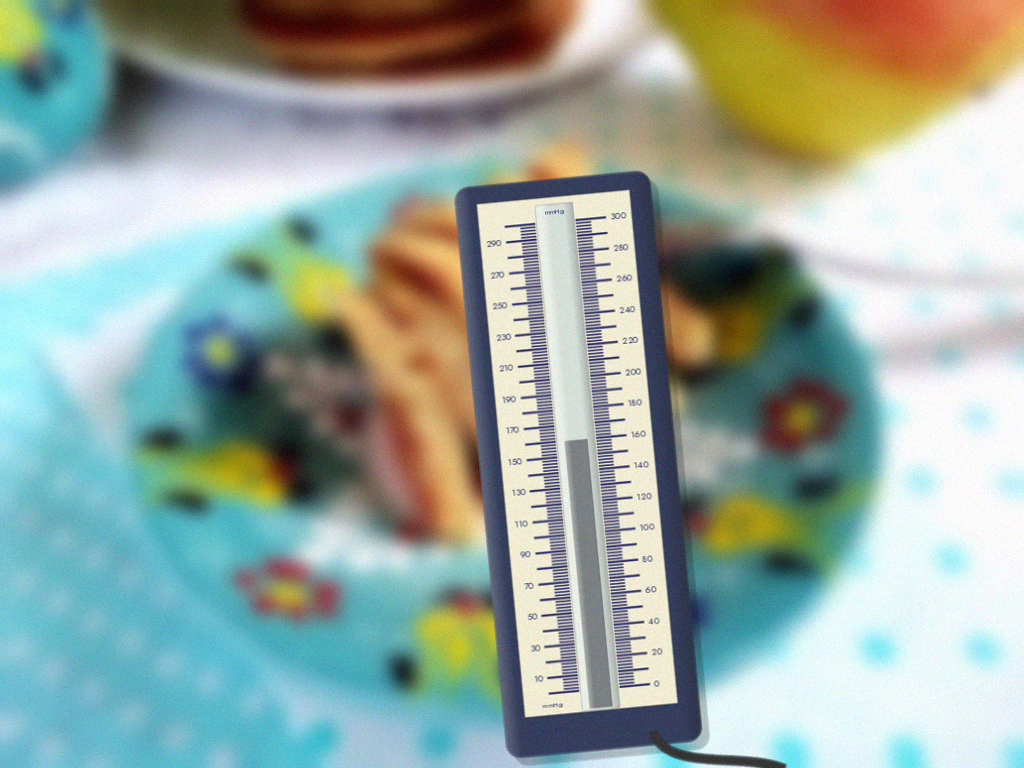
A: mmHg 160
